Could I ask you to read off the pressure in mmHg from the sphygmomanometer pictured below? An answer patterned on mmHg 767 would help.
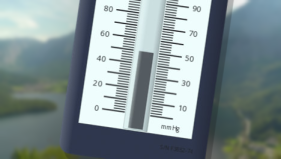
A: mmHg 50
